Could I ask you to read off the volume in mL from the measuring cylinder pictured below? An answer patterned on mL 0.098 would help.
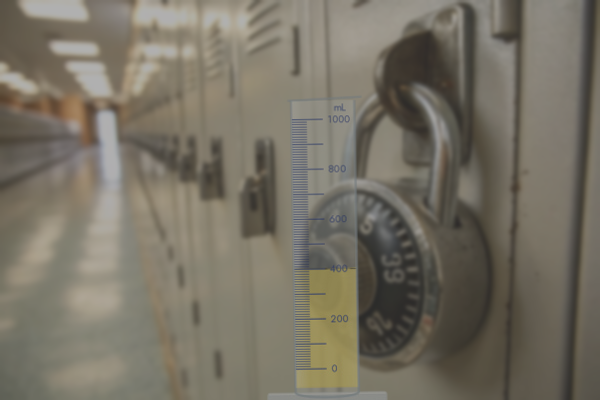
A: mL 400
